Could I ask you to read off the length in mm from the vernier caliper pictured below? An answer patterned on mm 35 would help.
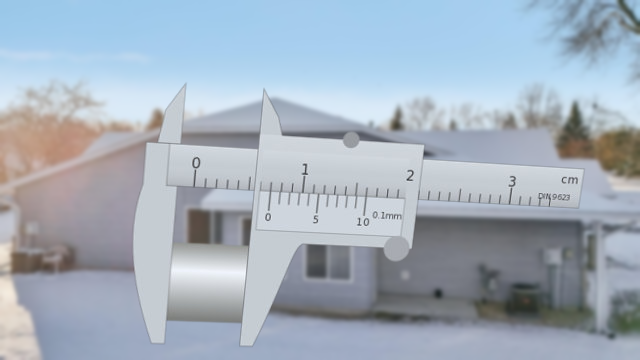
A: mm 7.0
